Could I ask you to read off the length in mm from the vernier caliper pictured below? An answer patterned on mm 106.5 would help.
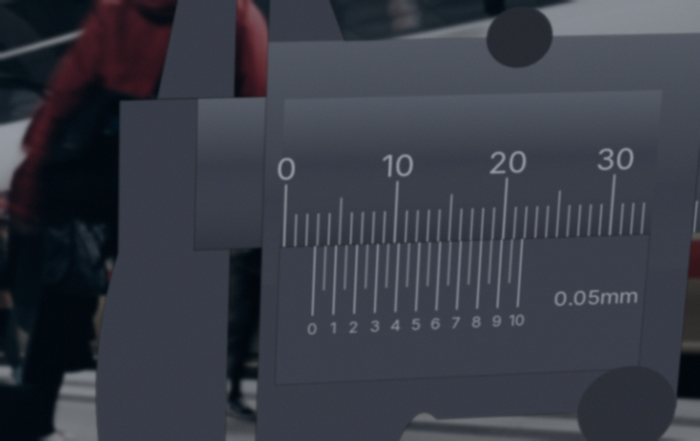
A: mm 2.8
